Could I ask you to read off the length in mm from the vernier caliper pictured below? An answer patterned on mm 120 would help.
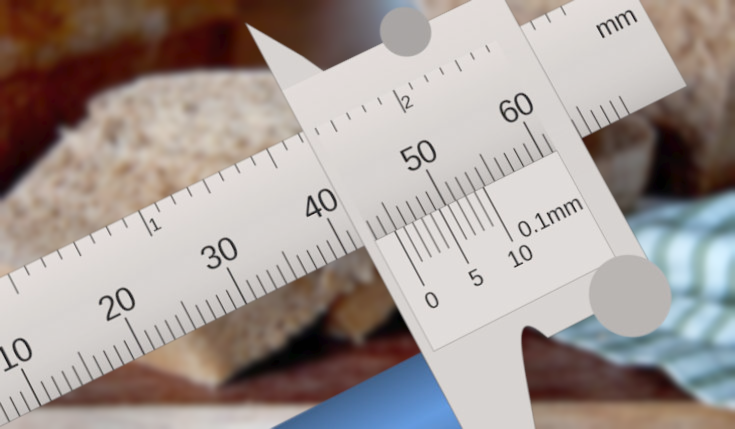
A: mm 44.8
